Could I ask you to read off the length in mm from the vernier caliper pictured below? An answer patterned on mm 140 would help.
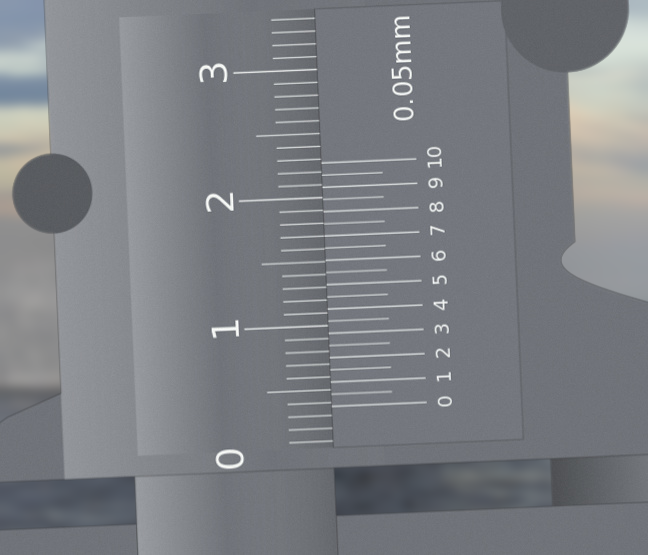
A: mm 3.7
